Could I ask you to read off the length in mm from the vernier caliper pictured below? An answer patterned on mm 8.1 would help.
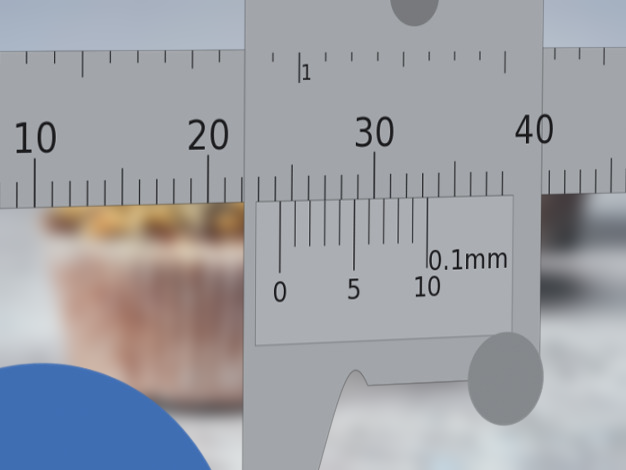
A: mm 24.3
